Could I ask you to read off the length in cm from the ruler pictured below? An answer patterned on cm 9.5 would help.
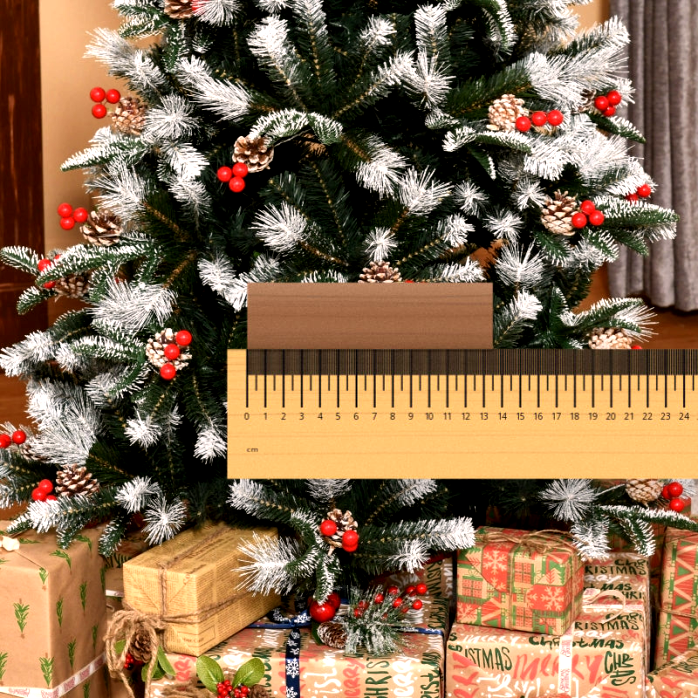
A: cm 13.5
